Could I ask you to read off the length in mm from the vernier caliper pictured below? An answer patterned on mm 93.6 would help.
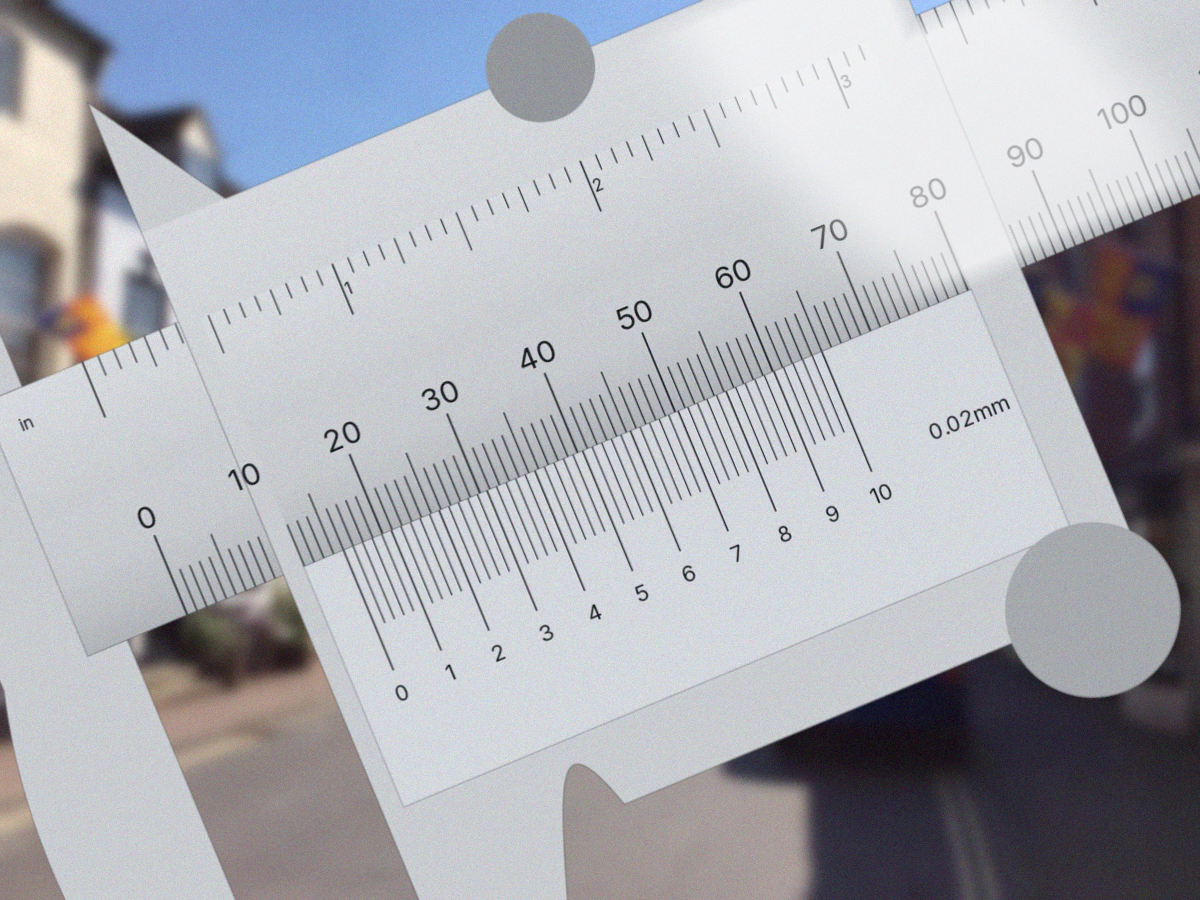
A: mm 16.0
